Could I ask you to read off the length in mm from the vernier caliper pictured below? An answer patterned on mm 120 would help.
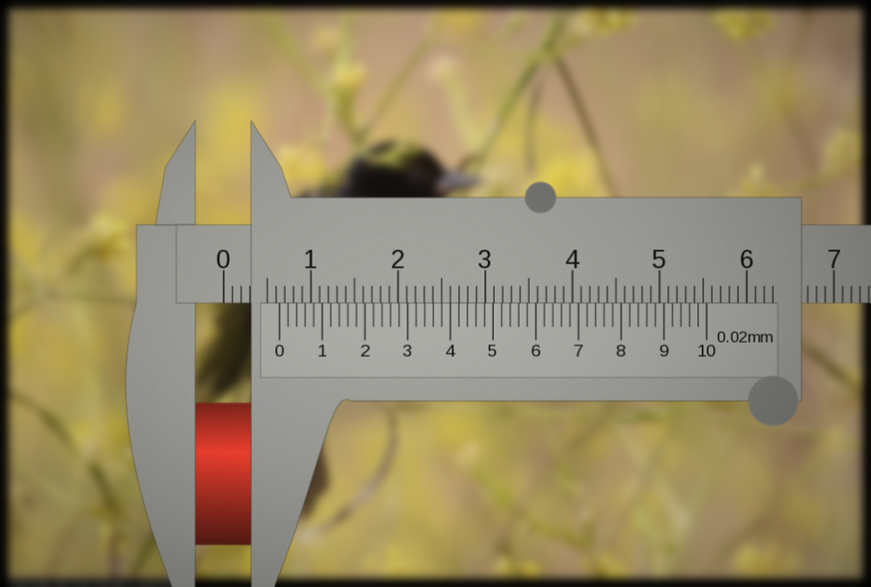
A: mm 6.4
